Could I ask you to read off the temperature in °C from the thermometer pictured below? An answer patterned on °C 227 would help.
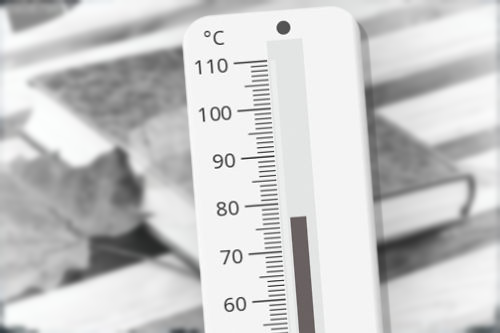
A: °C 77
